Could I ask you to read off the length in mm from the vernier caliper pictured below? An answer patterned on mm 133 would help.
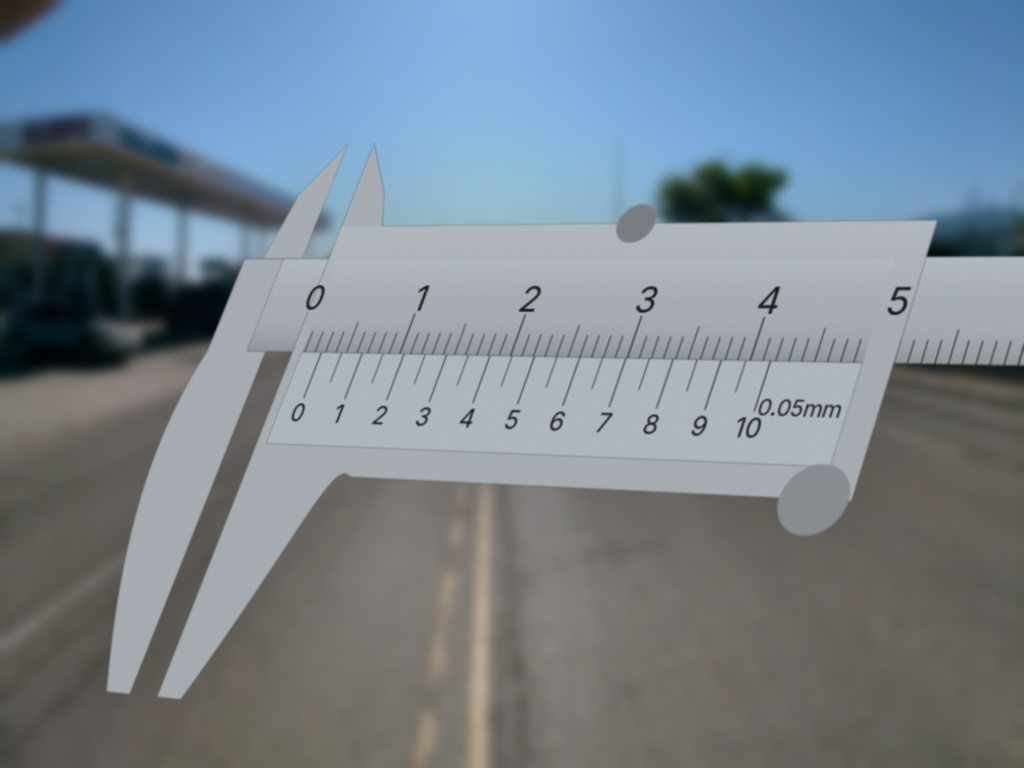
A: mm 2.6
